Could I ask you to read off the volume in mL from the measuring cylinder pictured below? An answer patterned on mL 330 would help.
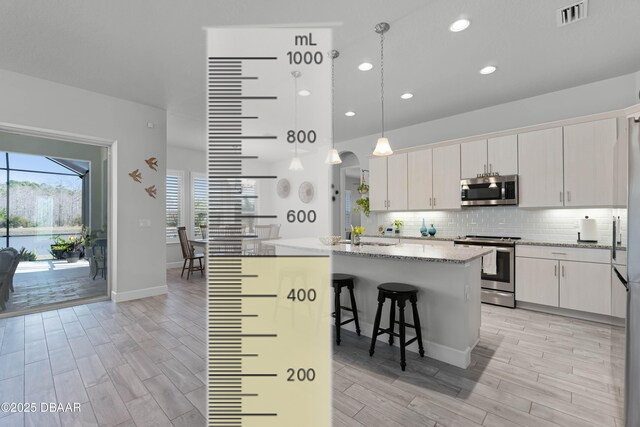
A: mL 500
